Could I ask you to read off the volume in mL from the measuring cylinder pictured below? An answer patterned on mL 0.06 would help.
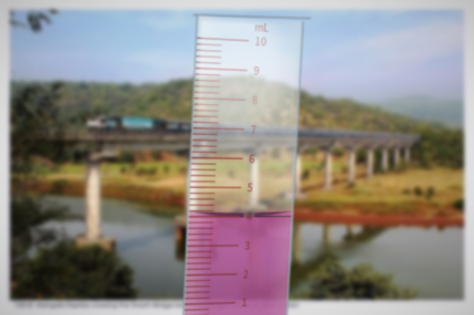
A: mL 4
